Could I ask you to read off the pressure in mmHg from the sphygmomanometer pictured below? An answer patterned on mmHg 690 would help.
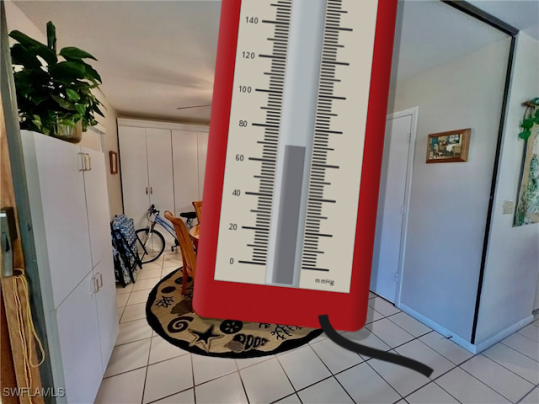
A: mmHg 70
